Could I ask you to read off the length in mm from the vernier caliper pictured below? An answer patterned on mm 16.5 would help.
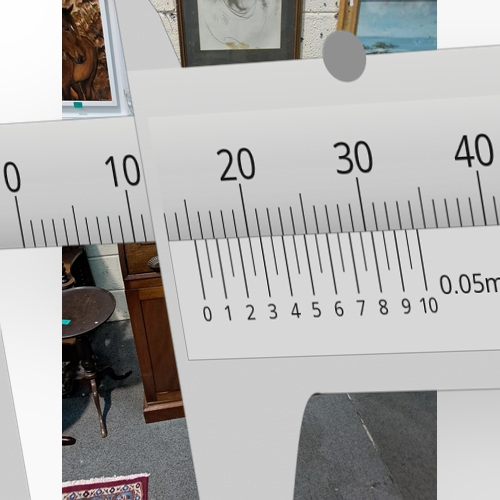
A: mm 15.3
